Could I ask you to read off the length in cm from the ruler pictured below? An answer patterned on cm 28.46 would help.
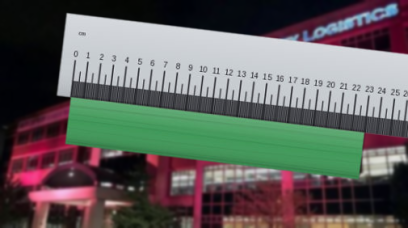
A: cm 23
